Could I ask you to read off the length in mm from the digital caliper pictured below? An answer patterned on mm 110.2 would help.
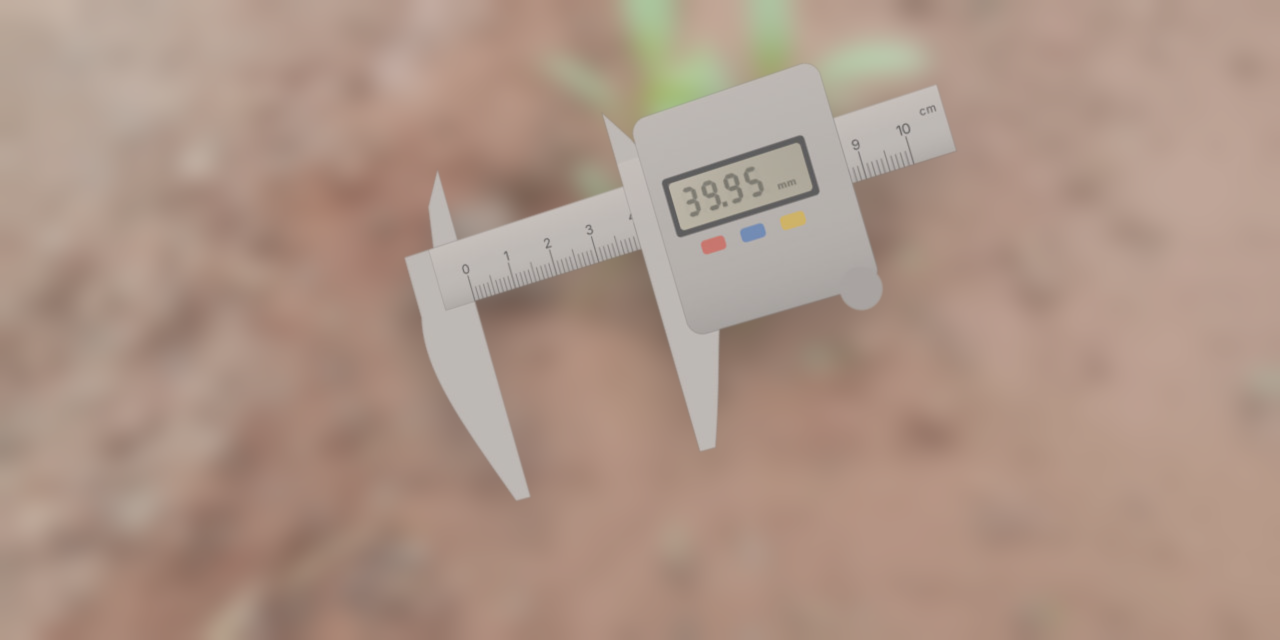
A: mm 39.95
